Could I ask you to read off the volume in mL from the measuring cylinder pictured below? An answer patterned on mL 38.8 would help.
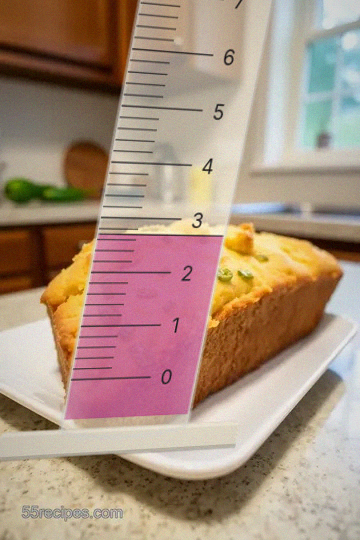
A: mL 2.7
